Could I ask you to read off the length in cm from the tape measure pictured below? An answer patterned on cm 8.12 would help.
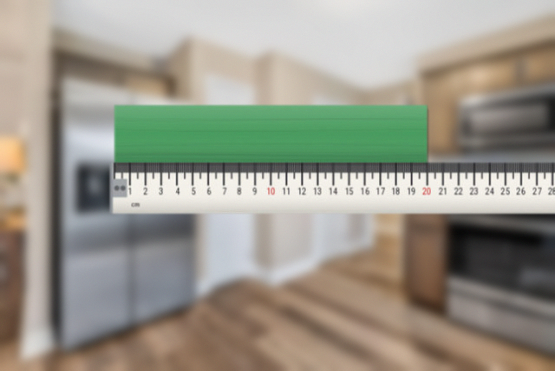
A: cm 20
